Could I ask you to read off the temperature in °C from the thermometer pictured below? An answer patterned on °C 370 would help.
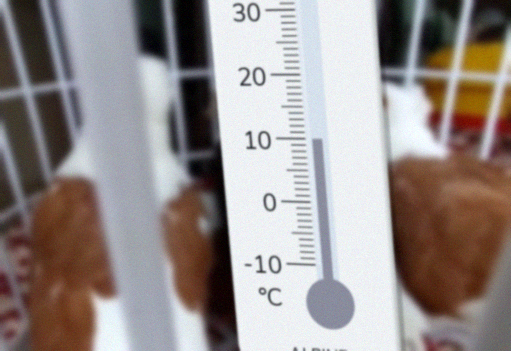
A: °C 10
